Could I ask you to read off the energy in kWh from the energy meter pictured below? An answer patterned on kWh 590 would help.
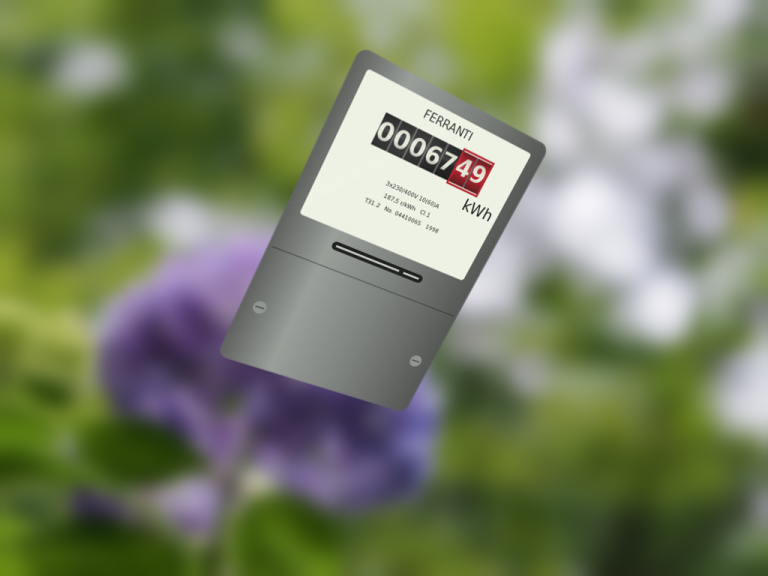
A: kWh 67.49
